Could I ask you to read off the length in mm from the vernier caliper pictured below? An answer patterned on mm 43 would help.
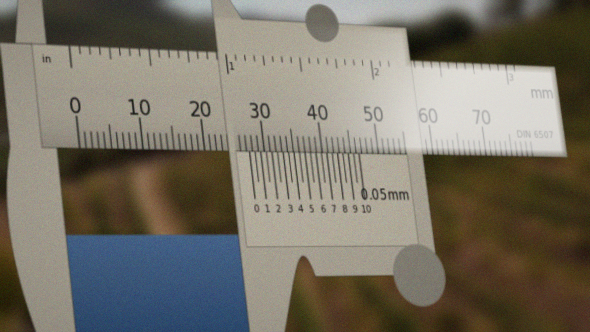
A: mm 27.5
